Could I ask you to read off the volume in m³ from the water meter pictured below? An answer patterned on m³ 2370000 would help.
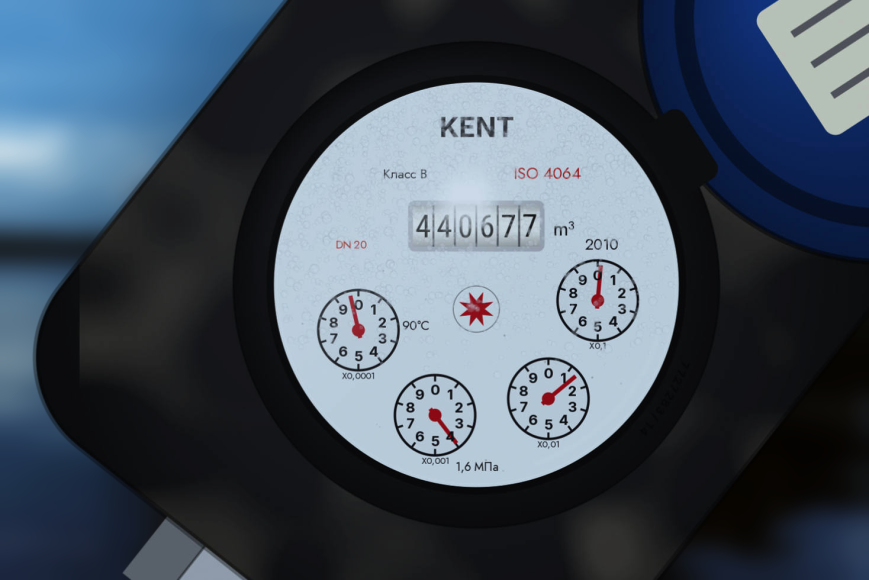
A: m³ 440677.0139
